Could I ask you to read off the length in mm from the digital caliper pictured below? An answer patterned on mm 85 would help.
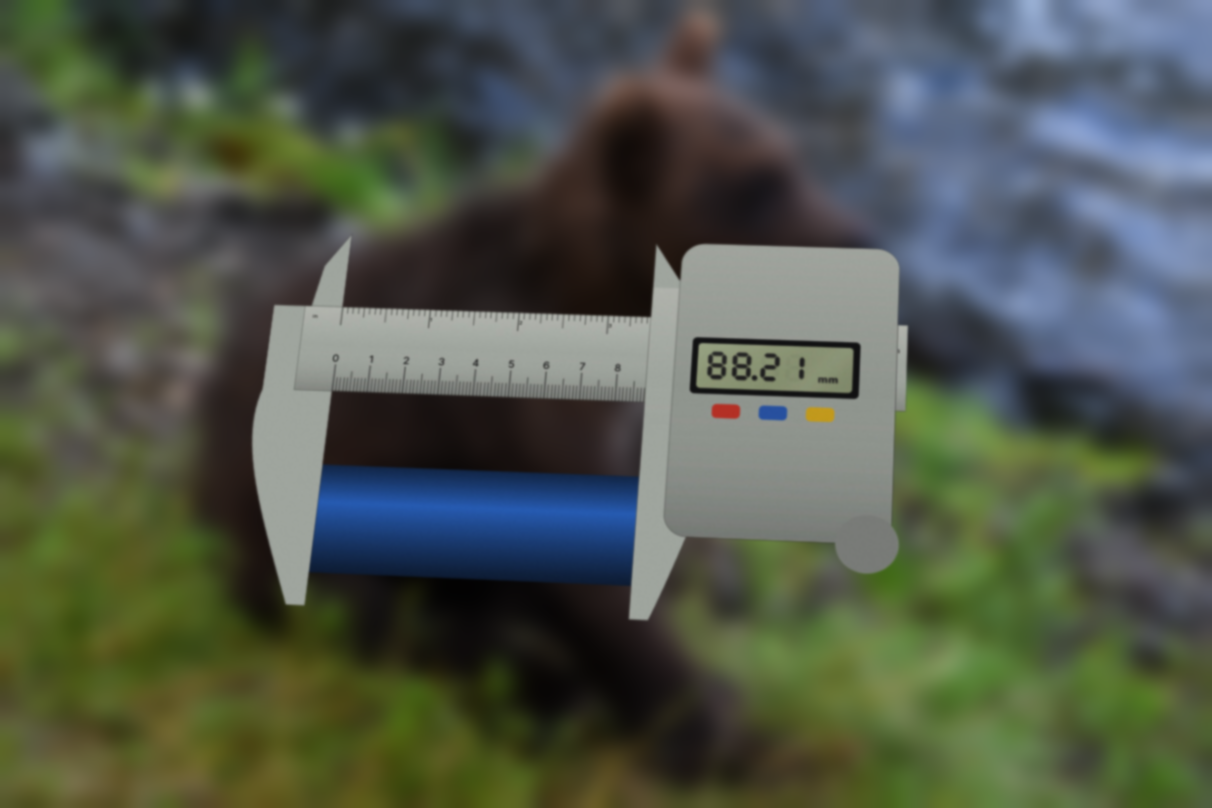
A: mm 88.21
